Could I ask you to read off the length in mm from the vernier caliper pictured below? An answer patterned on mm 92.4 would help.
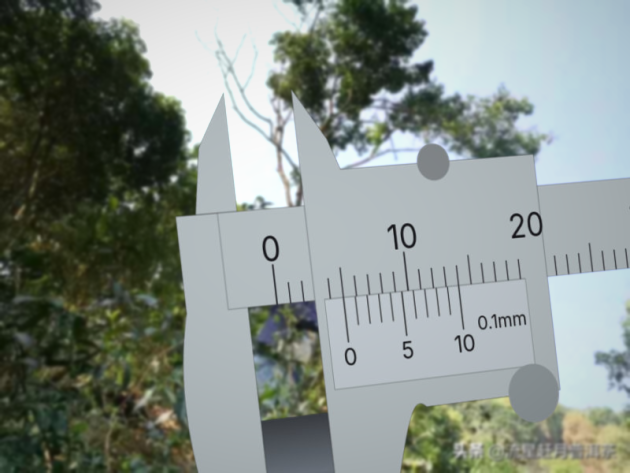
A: mm 5.0
